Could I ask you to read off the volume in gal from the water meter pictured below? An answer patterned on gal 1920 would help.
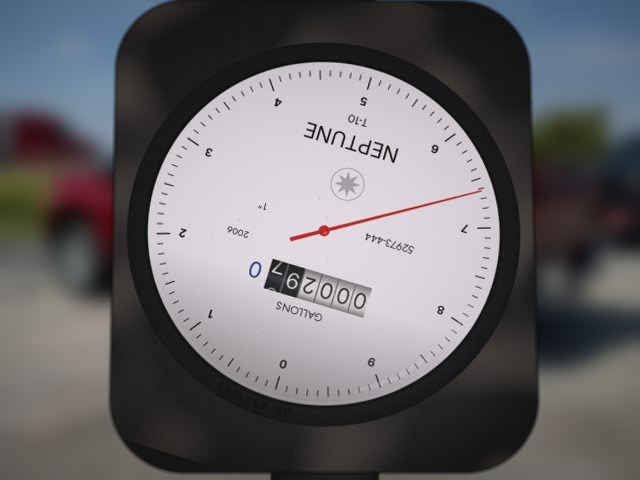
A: gal 2966.6
